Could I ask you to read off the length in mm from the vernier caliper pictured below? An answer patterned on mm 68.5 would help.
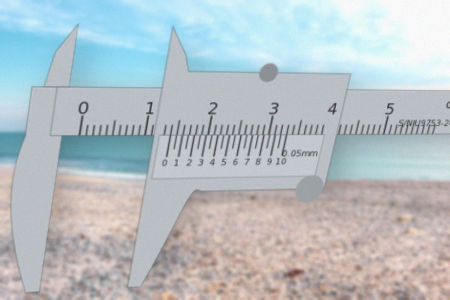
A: mm 14.0
